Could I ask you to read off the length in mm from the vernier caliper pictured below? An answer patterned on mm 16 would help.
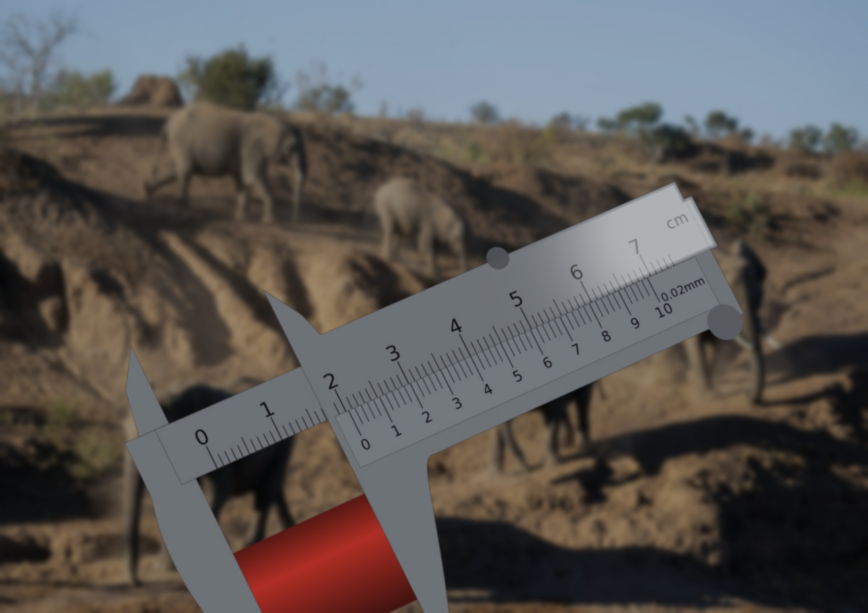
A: mm 20.4
